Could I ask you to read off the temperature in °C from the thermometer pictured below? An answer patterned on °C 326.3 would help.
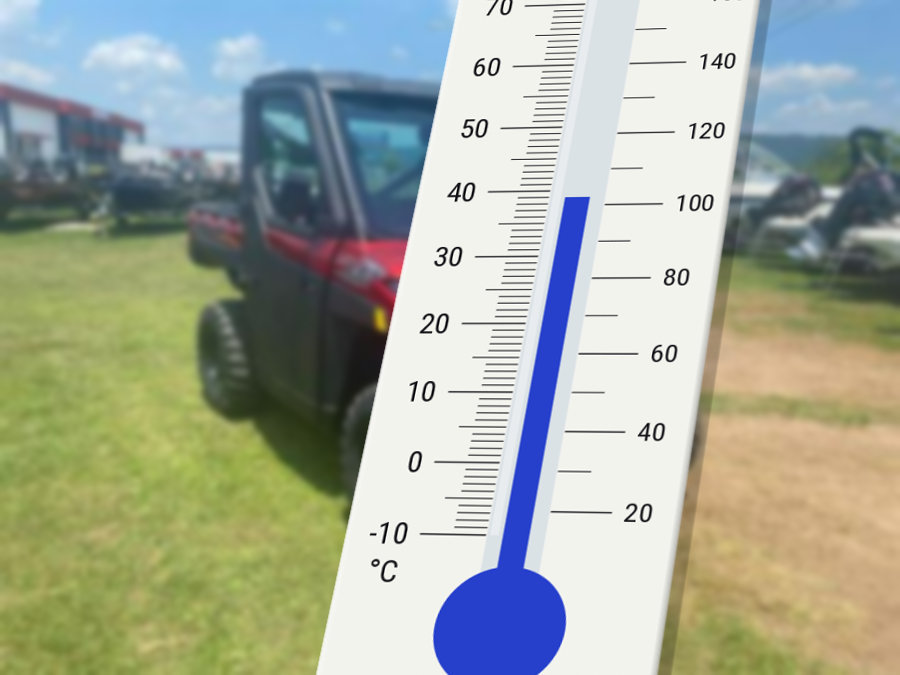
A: °C 39
